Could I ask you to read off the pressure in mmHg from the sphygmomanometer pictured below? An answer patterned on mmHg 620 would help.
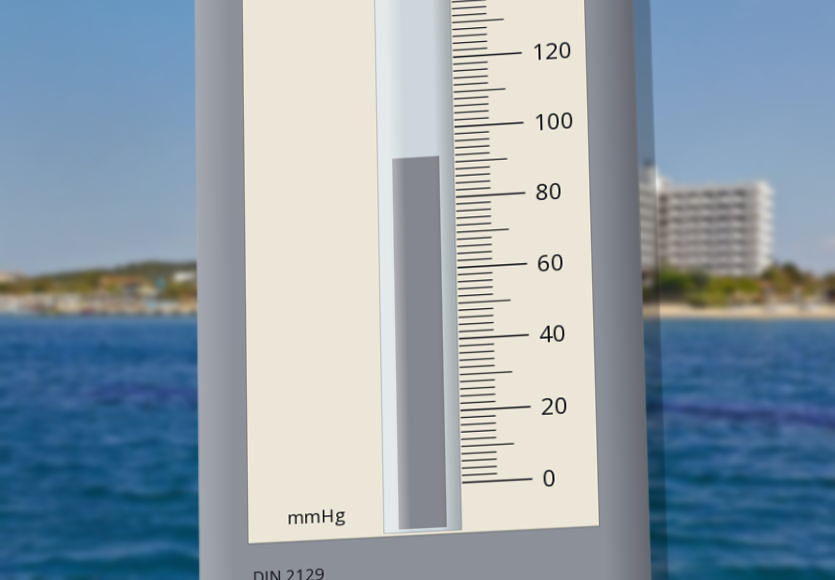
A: mmHg 92
